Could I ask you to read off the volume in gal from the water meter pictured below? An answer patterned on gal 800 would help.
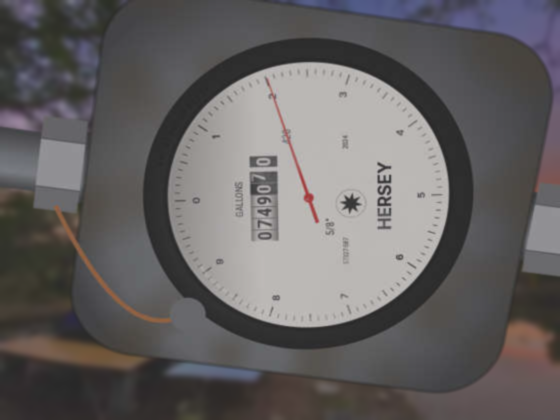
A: gal 749072.0
